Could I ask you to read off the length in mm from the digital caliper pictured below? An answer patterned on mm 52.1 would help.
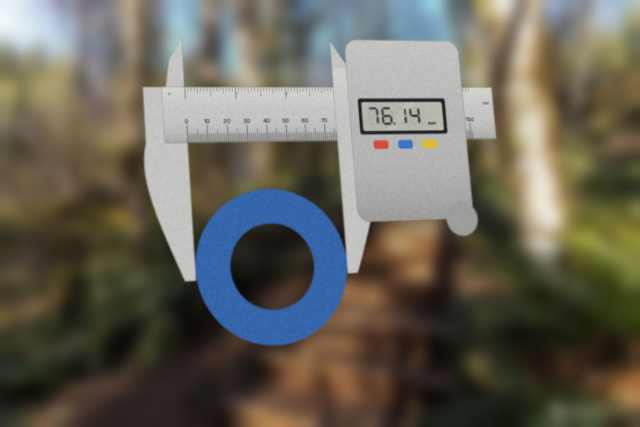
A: mm 76.14
